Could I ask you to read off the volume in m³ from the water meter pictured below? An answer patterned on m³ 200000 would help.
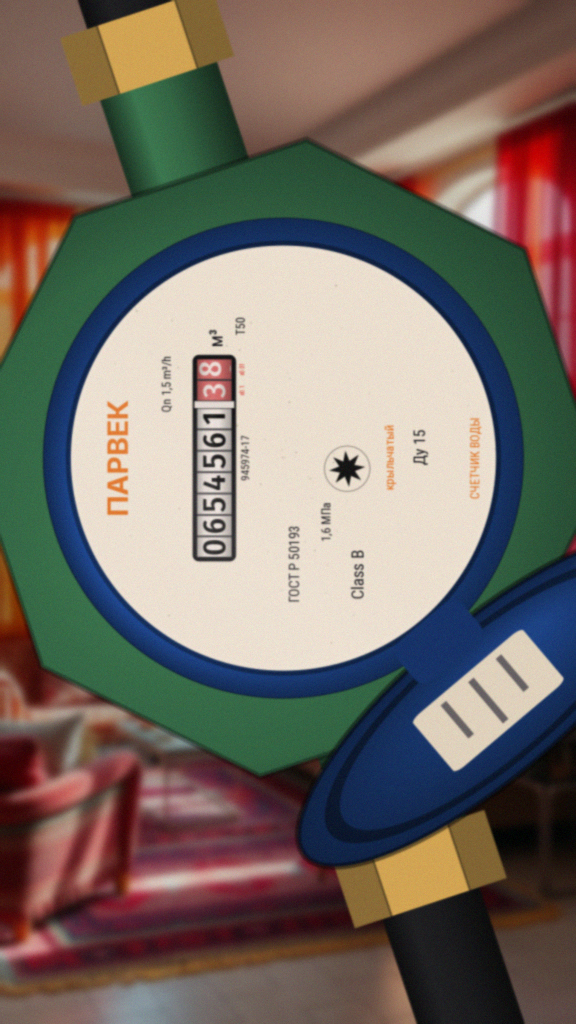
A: m³ 654561.38
